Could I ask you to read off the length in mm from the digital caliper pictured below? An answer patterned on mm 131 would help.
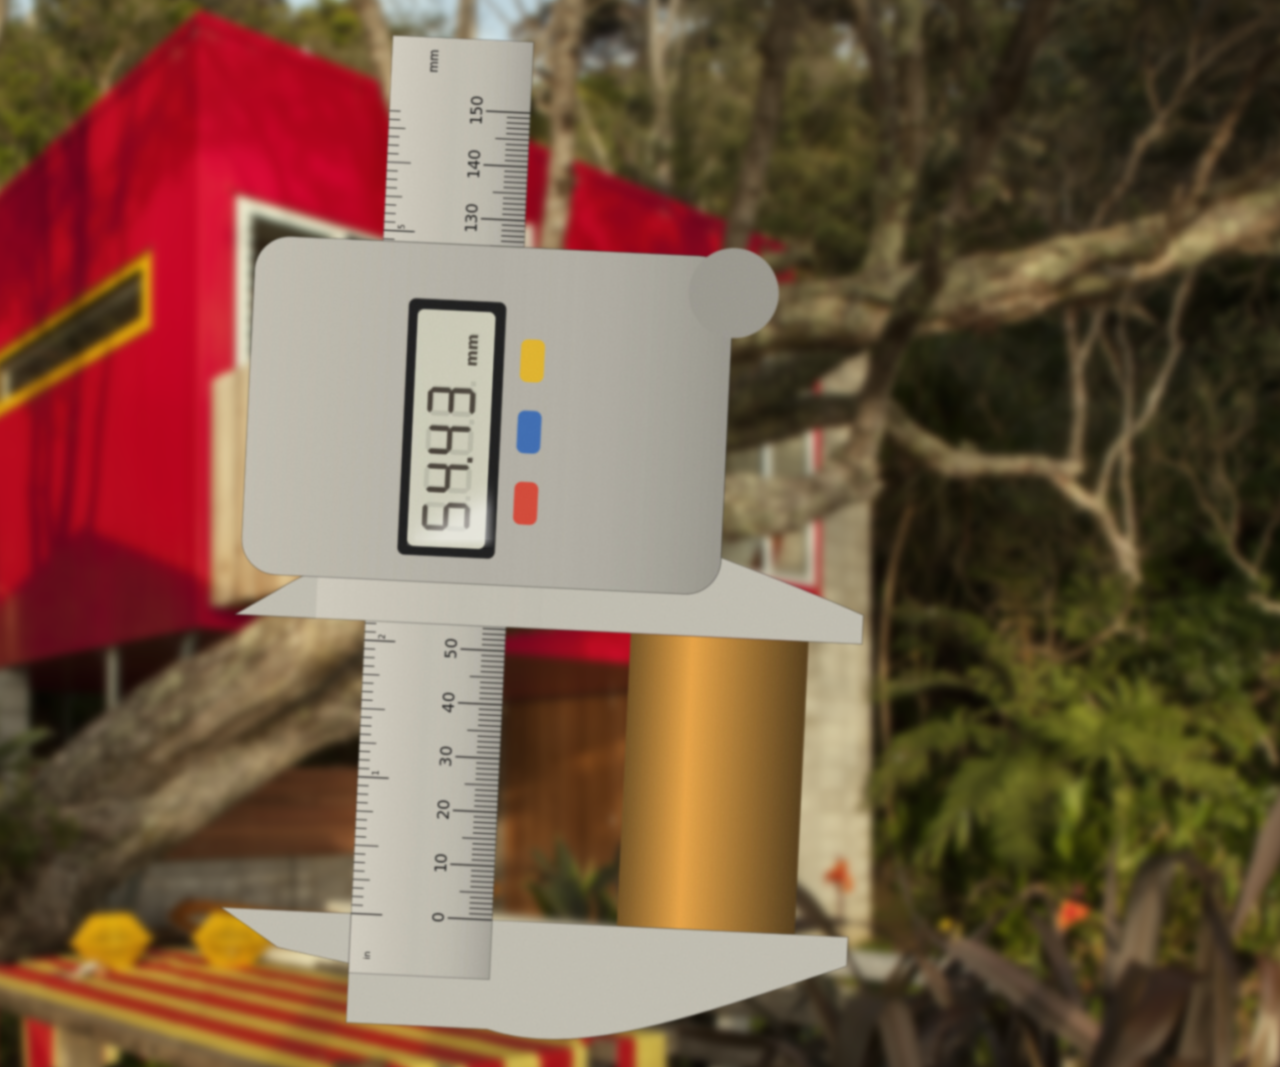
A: mm 54.43
